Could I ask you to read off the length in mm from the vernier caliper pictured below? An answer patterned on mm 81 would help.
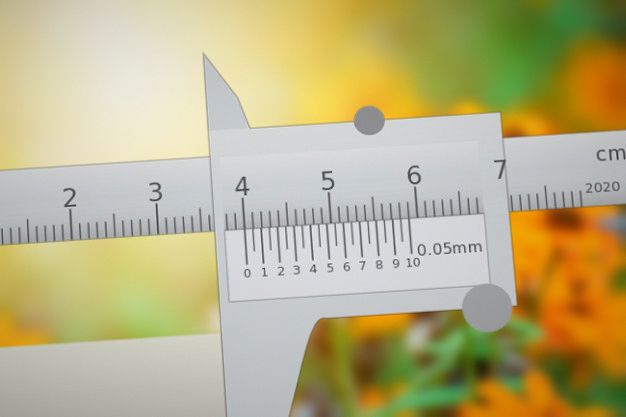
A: mm 40.0
